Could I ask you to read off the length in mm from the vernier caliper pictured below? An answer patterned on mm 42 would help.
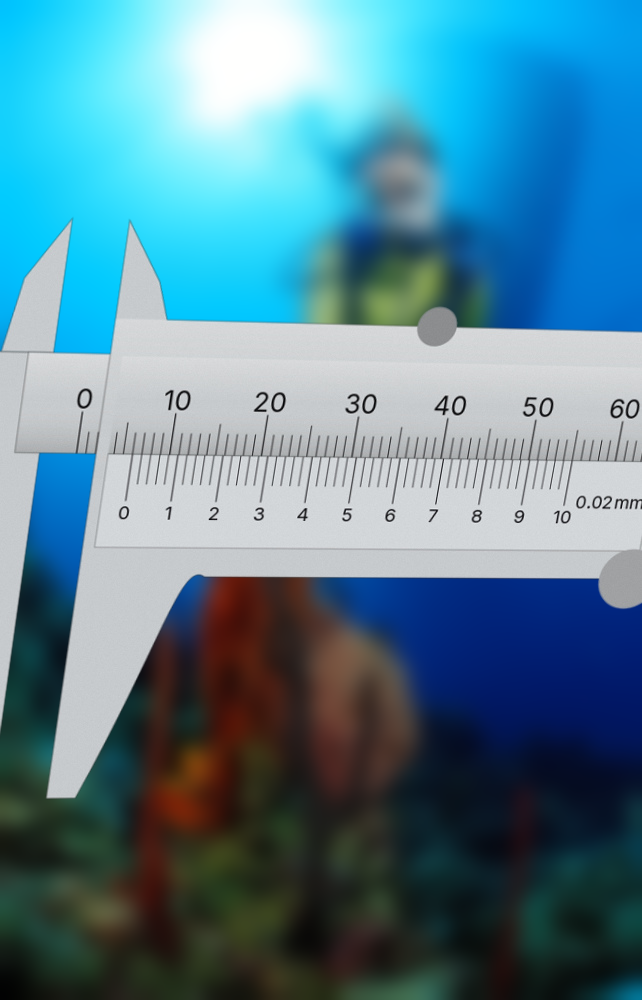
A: mm 6.0
